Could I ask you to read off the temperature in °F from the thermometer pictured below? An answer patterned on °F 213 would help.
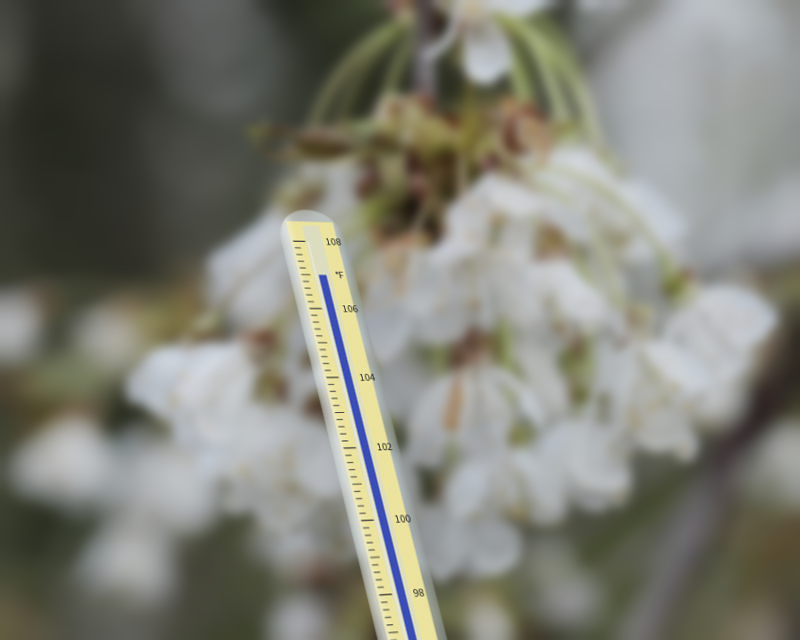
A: °F 107
